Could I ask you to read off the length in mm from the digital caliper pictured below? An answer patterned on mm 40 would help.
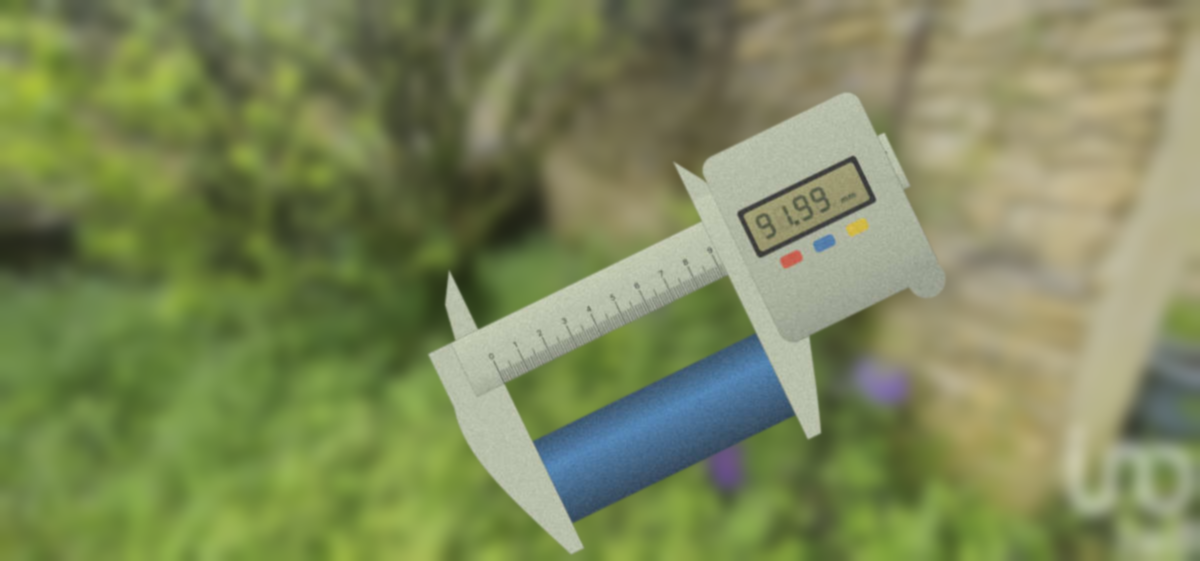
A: mm 91.99
